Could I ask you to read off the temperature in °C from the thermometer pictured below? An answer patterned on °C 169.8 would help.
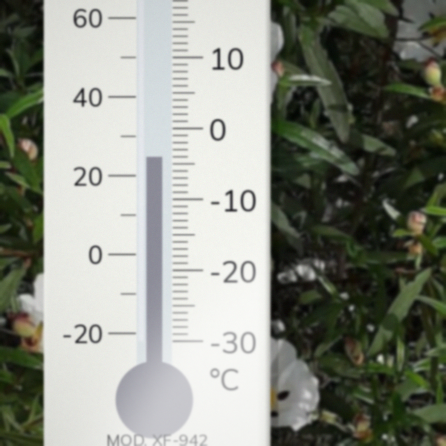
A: °C -4
